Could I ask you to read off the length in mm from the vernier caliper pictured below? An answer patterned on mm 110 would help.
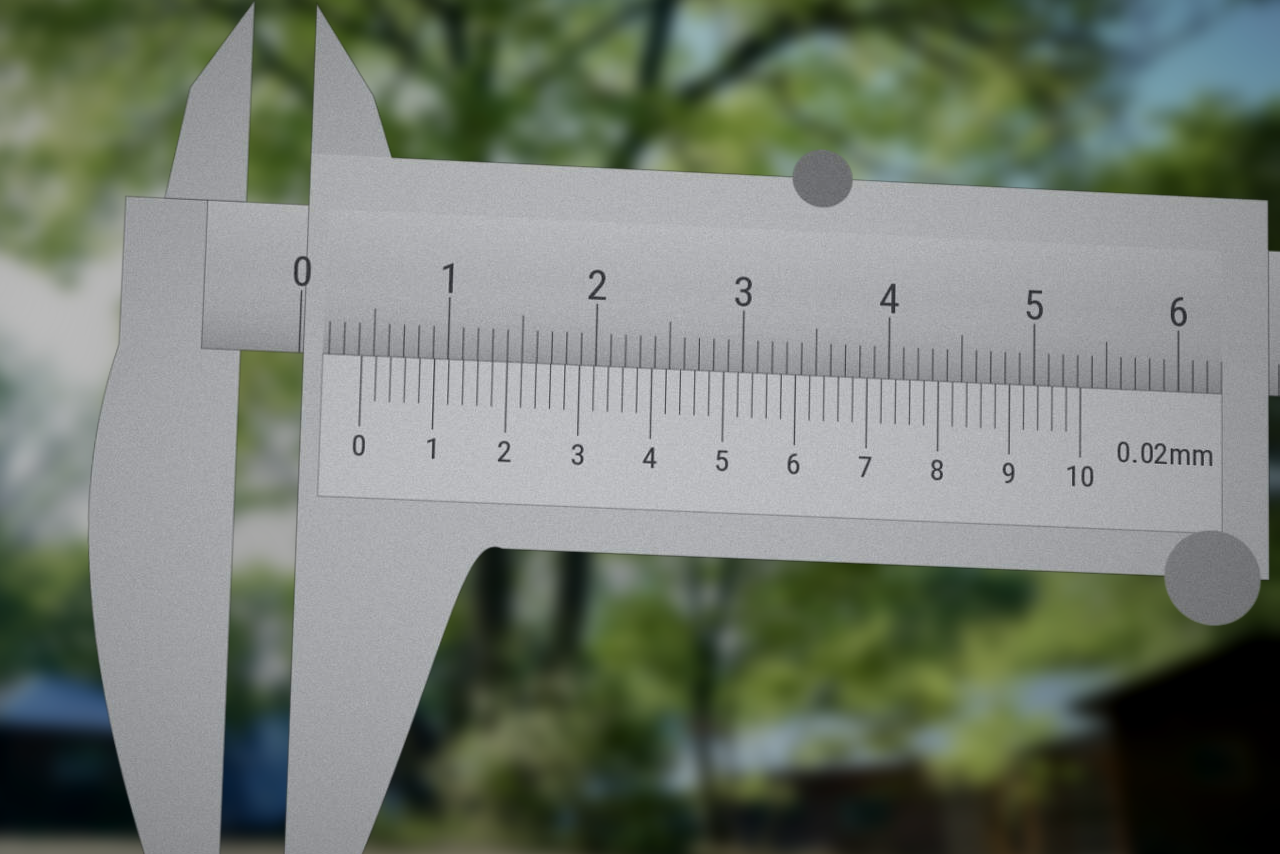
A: mm 4.2
